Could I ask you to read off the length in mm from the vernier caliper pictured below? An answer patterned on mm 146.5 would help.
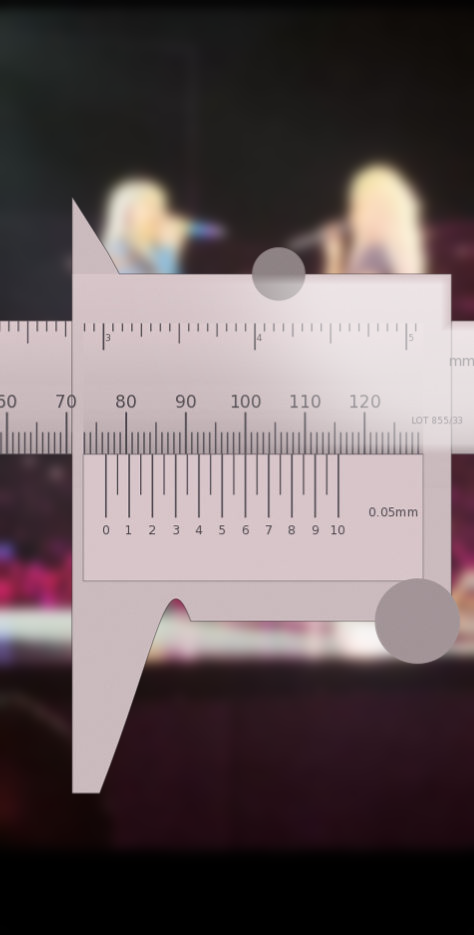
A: mm 76.6
